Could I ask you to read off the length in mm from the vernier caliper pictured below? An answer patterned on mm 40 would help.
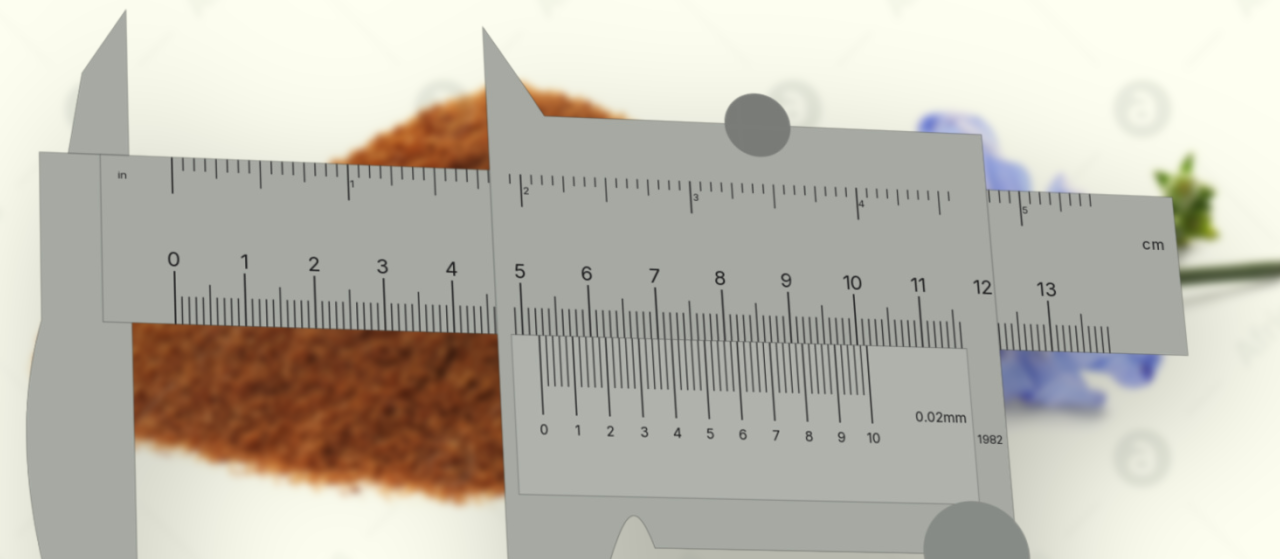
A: mm 52.4
